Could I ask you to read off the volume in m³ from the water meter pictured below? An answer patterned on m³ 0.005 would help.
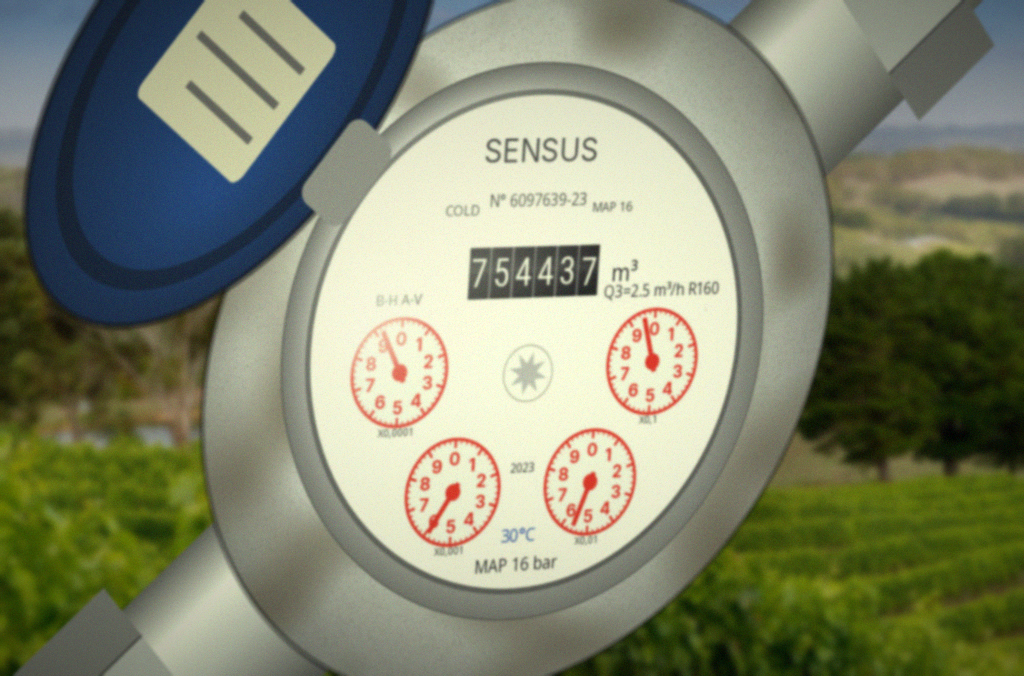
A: m³ 754436.9559
